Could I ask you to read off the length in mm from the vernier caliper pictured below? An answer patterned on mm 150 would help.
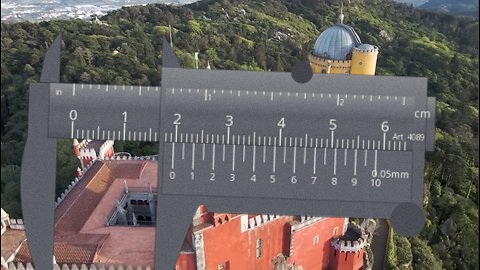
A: mm 19.5
